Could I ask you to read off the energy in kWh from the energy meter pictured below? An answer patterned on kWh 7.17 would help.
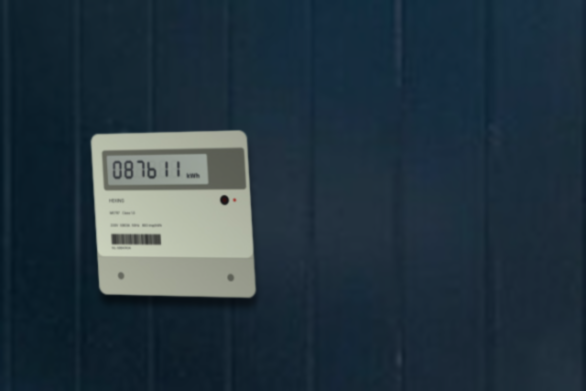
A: kWh 87611
